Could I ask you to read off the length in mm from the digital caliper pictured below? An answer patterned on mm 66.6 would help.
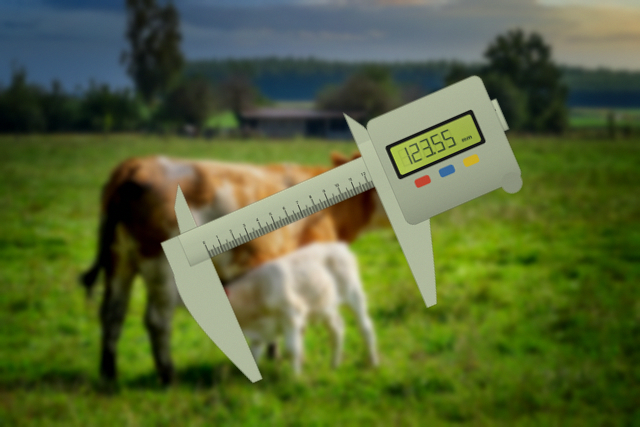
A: mm 123.55
